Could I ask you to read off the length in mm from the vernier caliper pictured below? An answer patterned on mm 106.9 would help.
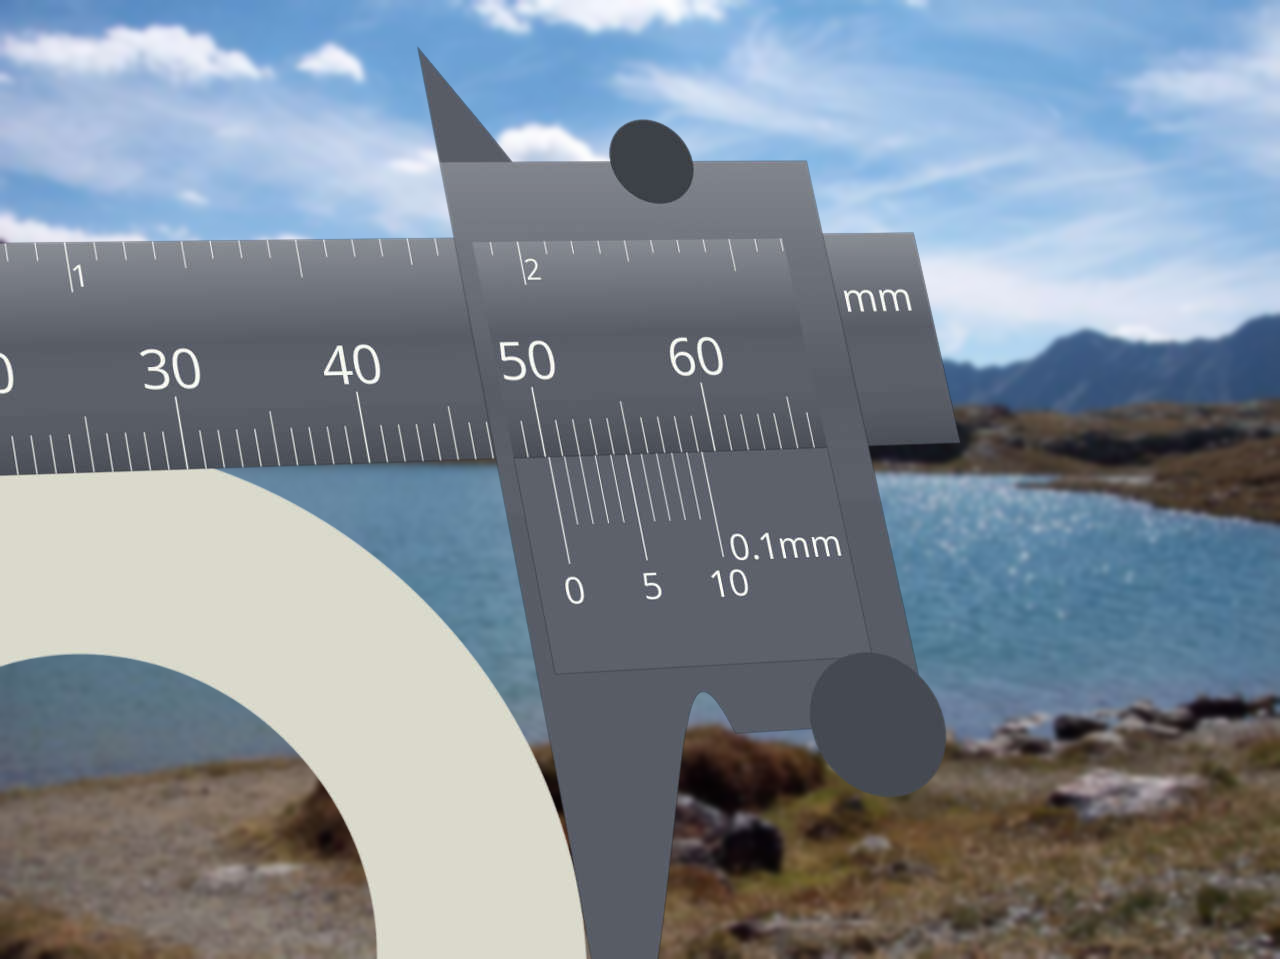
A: mm 50.2
